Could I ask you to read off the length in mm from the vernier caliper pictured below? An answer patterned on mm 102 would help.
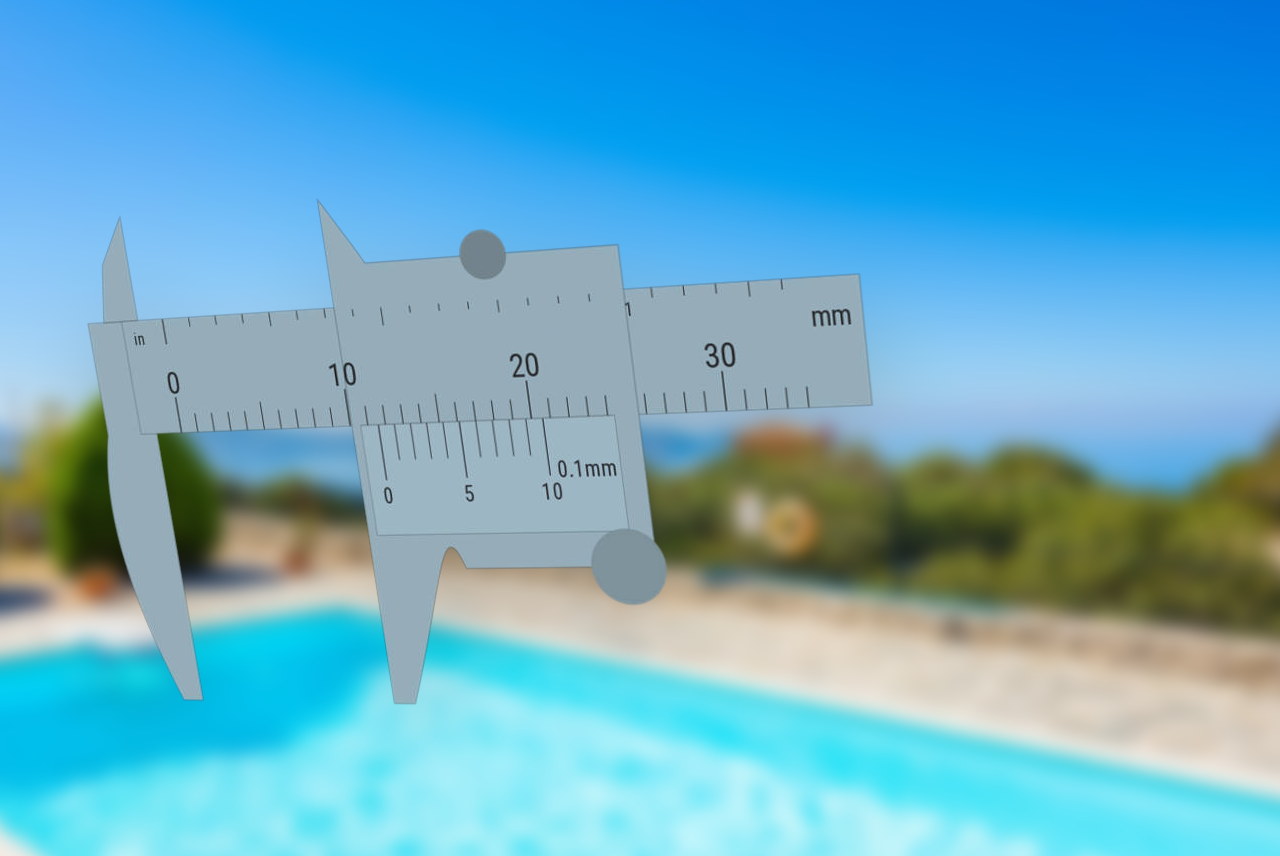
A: mm 11.6
